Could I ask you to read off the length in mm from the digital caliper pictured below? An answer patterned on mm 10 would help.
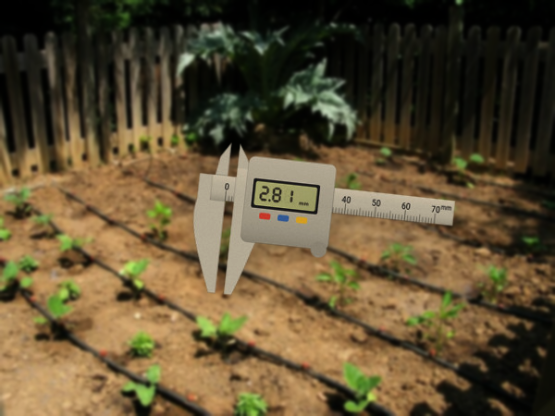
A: mm 2.81
